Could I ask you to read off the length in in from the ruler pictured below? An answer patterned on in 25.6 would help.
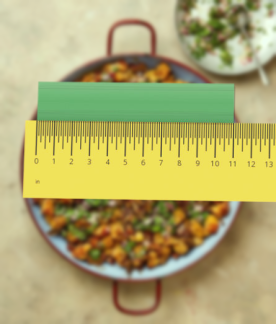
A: in 11
